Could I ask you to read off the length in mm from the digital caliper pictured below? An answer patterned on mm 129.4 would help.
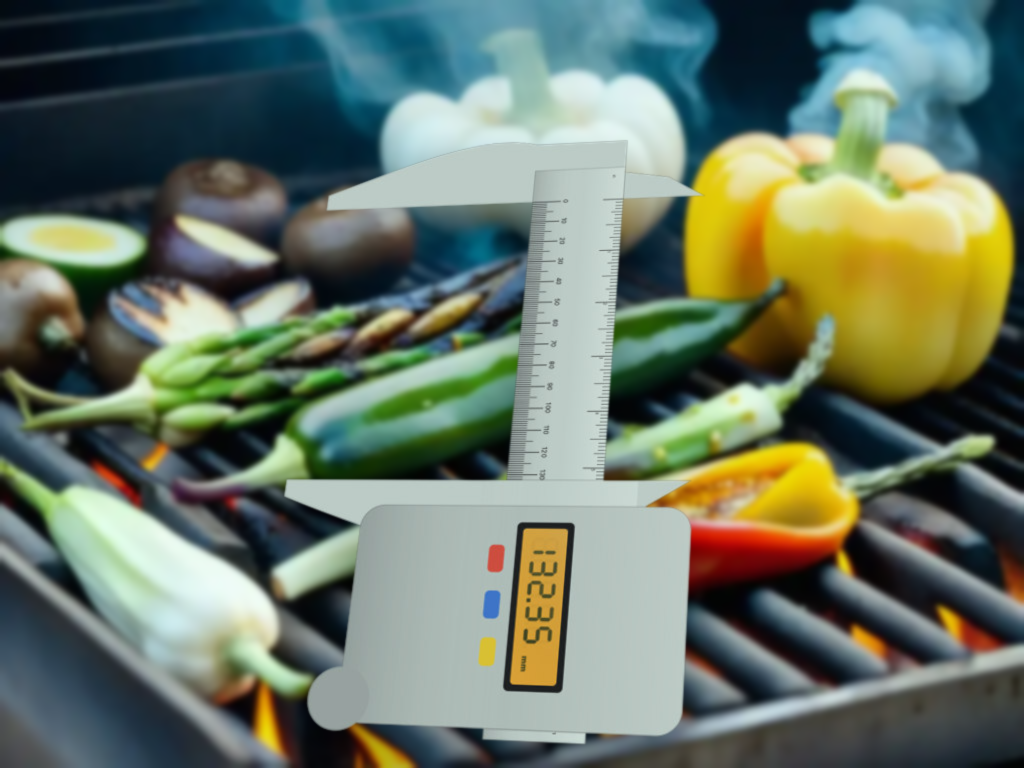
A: mm 132.35
